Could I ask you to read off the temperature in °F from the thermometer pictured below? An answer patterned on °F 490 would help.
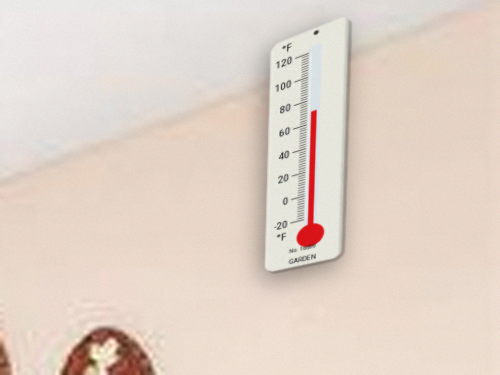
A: °F 70
